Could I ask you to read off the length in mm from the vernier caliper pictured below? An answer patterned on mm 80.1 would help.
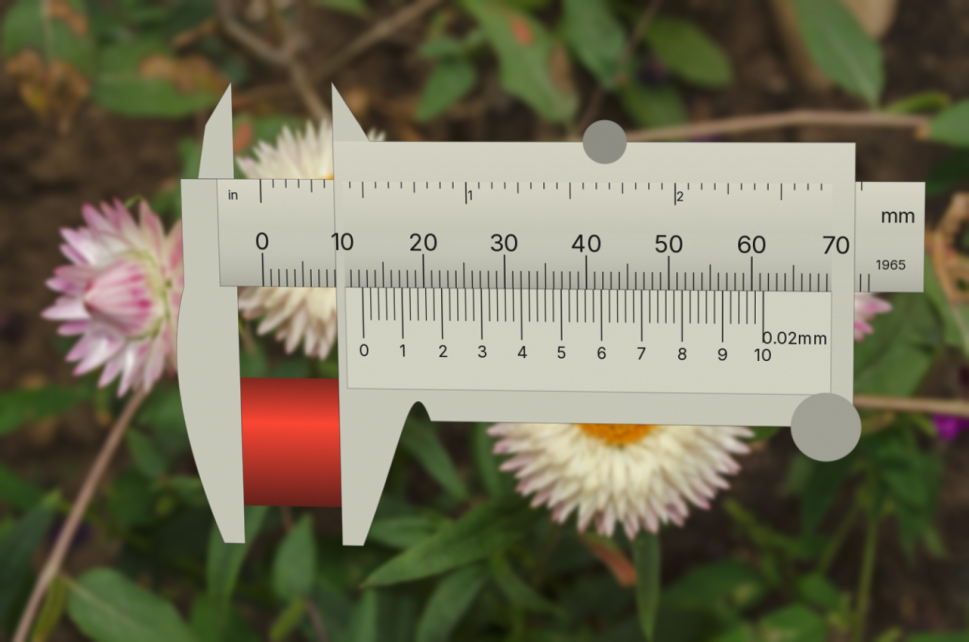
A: mm 12.4
